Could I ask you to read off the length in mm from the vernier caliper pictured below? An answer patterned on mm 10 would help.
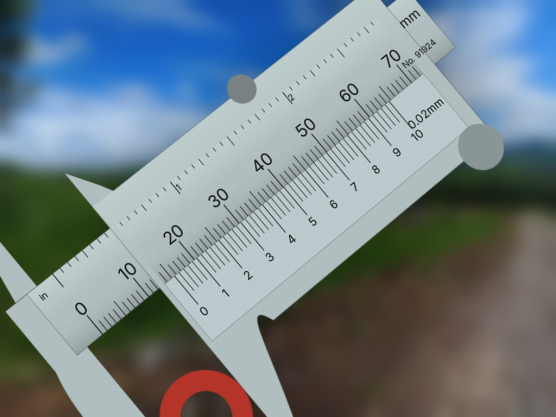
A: mm 15.6
